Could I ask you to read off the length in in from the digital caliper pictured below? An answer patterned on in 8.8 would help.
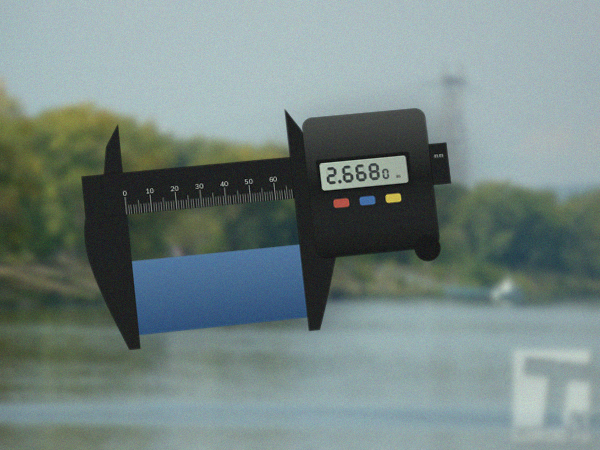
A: in 2.6680
